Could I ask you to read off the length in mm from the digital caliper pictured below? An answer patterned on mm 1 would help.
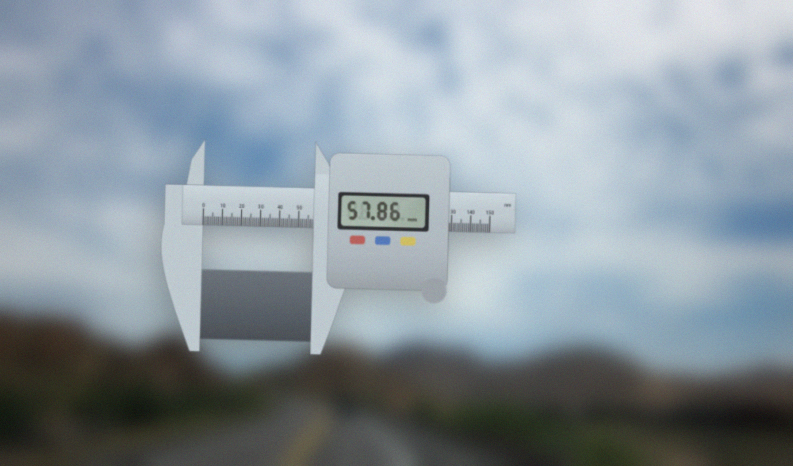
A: mm 57.86
